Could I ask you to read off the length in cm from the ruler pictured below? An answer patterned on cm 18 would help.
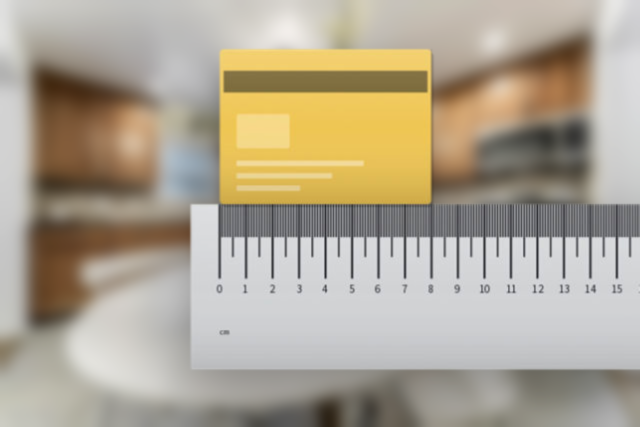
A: cm 8
